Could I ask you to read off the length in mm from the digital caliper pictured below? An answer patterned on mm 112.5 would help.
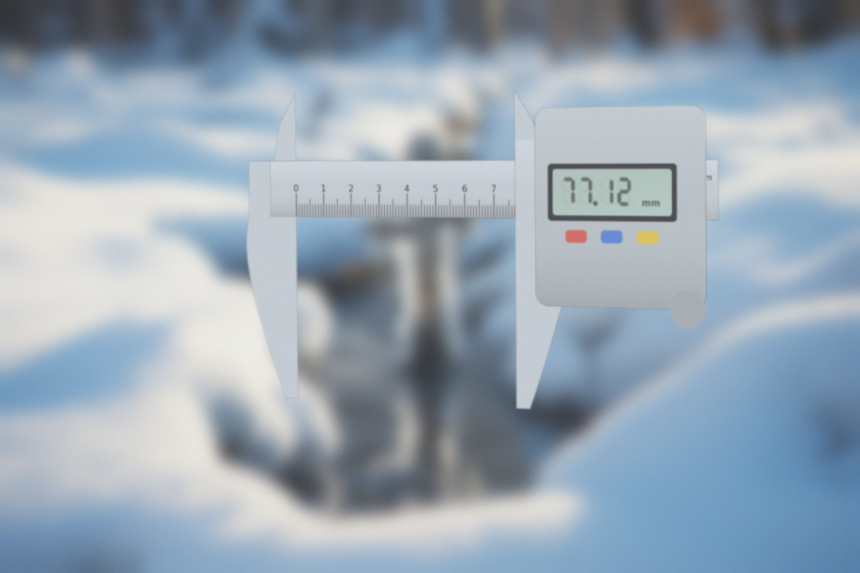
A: mm 77.12
